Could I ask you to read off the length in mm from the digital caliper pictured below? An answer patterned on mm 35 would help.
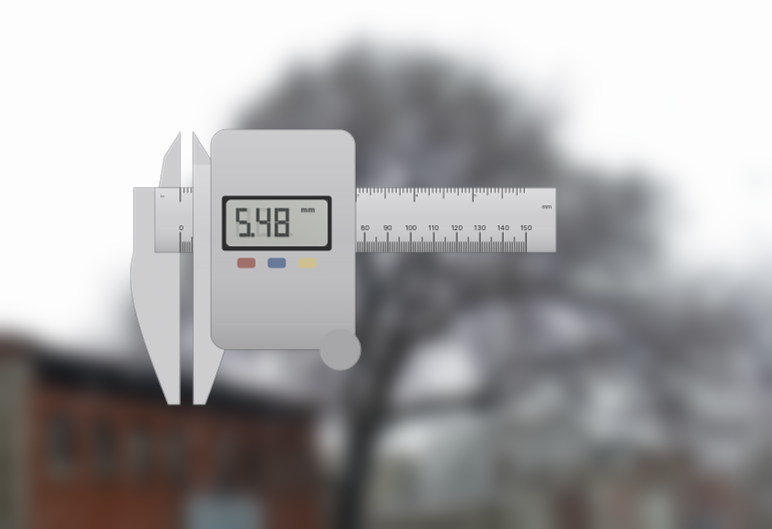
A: mm 5.48
